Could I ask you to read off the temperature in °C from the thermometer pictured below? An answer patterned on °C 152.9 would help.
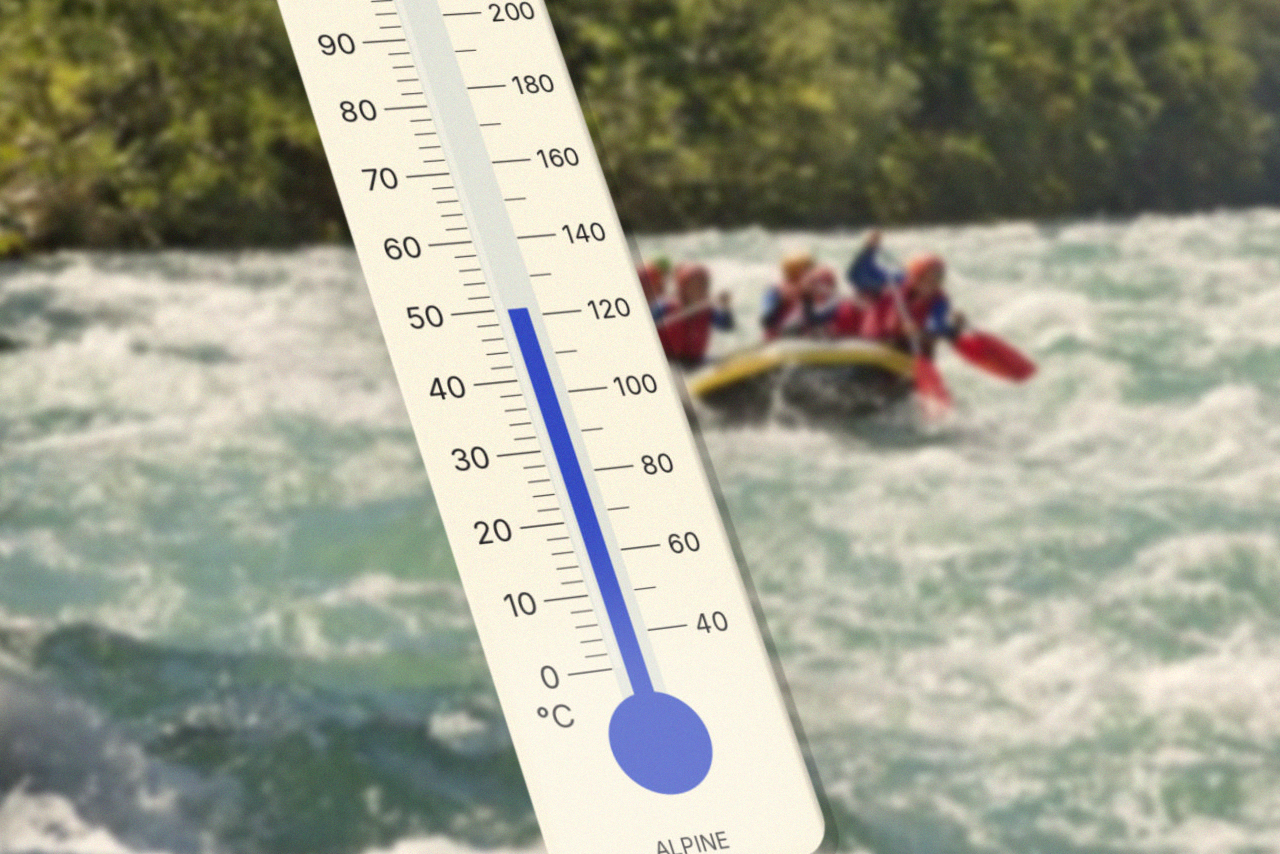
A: °C 50
